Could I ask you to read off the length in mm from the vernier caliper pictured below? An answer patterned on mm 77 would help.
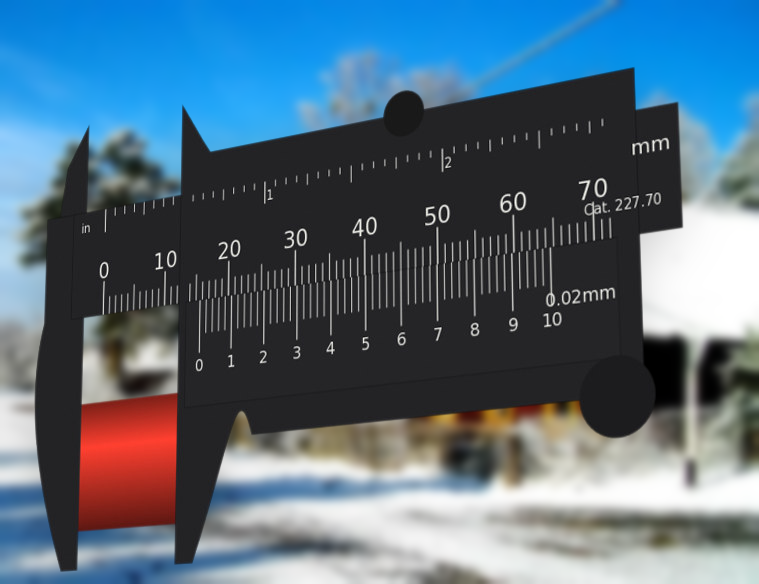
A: mm 15.6
